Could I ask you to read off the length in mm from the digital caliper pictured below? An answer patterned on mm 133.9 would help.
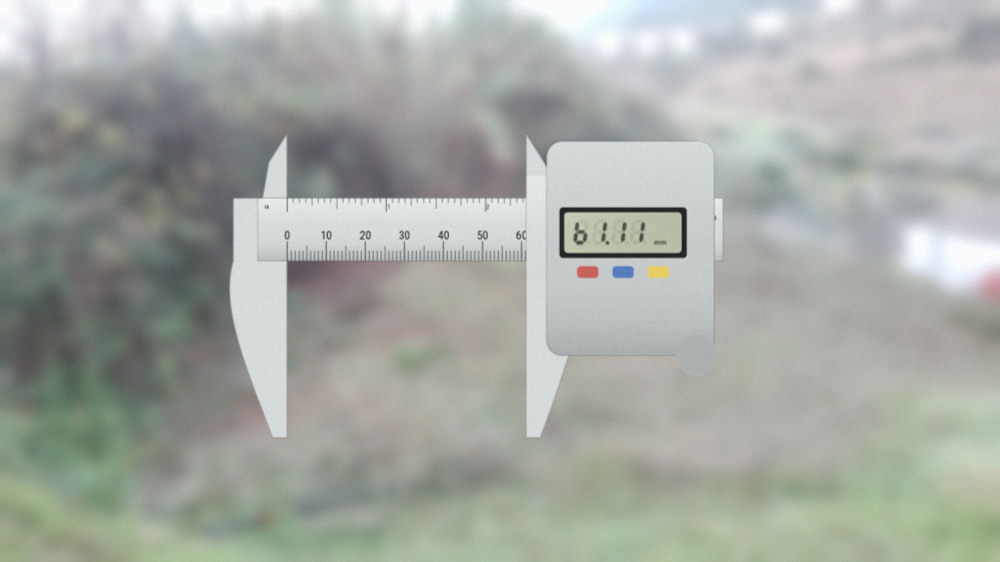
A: mm 61.11
